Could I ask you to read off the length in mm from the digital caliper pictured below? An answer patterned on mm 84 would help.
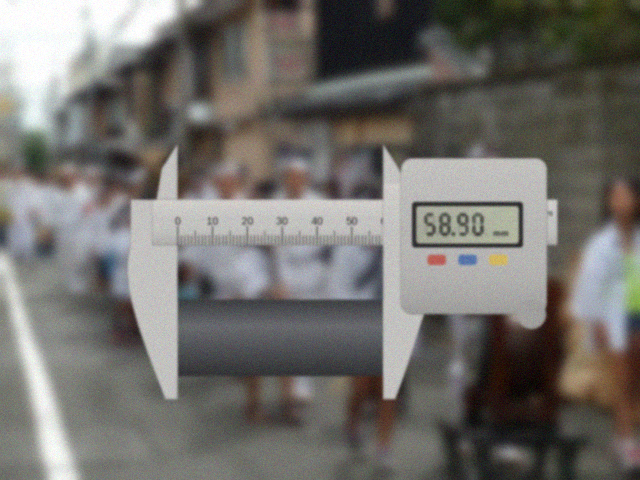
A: mm 58.90
